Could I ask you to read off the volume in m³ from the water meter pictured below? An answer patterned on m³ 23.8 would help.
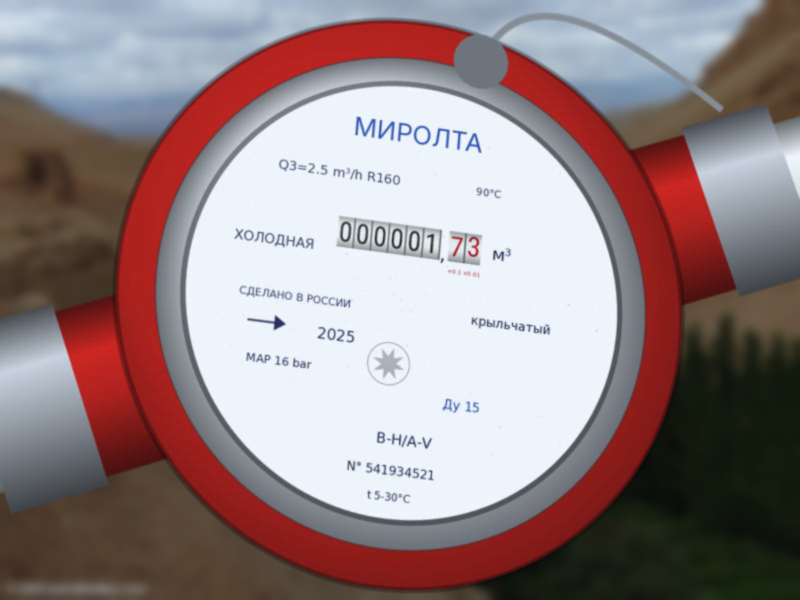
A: m³ 1.73
